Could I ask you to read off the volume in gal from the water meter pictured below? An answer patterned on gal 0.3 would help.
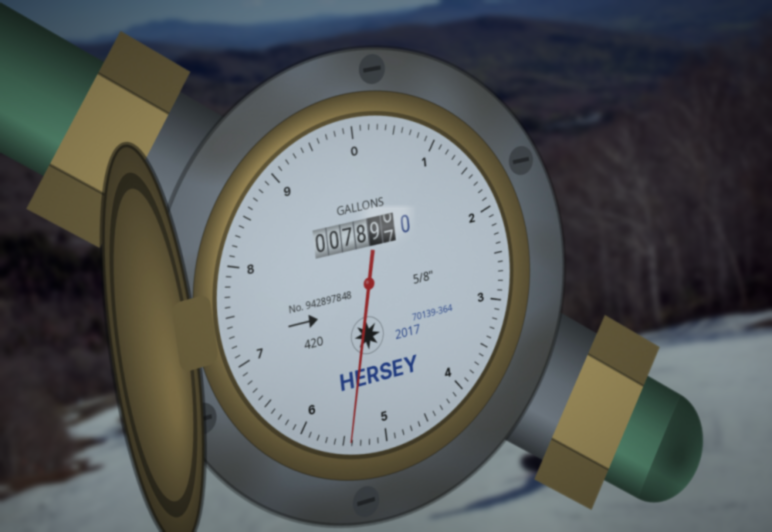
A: gal 78965.4
